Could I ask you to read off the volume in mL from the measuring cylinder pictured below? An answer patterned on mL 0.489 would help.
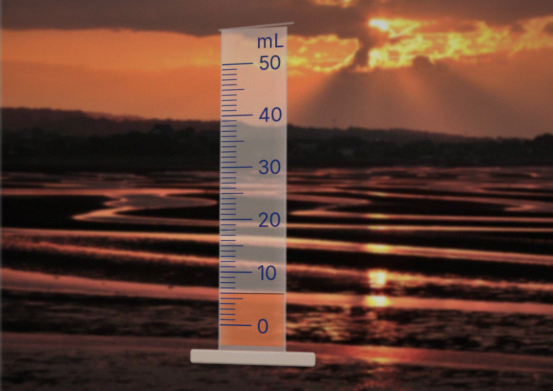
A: mL 6
